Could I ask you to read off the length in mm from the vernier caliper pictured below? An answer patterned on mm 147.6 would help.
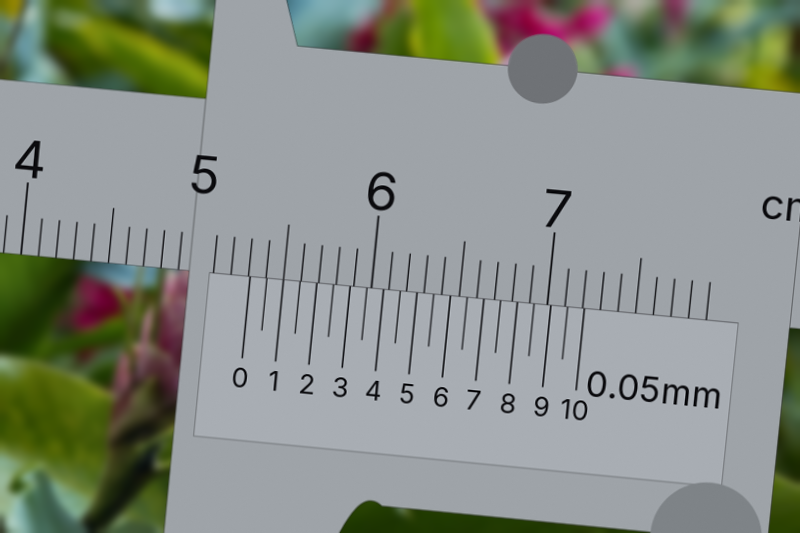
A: mm 53.1
